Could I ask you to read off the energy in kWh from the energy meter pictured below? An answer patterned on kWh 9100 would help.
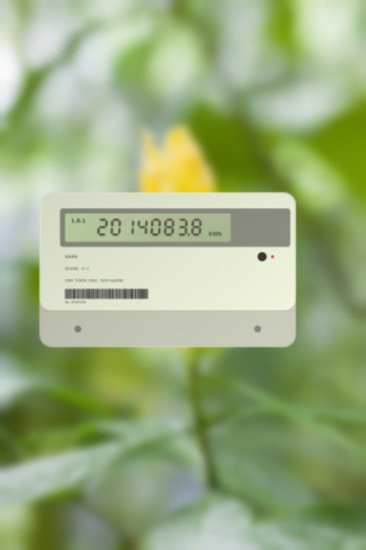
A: kWh 2014083.8
